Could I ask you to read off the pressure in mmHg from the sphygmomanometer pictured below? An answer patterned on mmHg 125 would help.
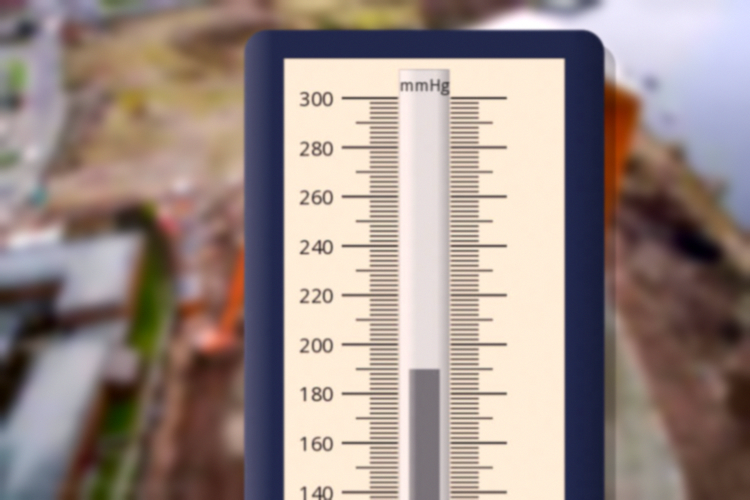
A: mmHg 190
